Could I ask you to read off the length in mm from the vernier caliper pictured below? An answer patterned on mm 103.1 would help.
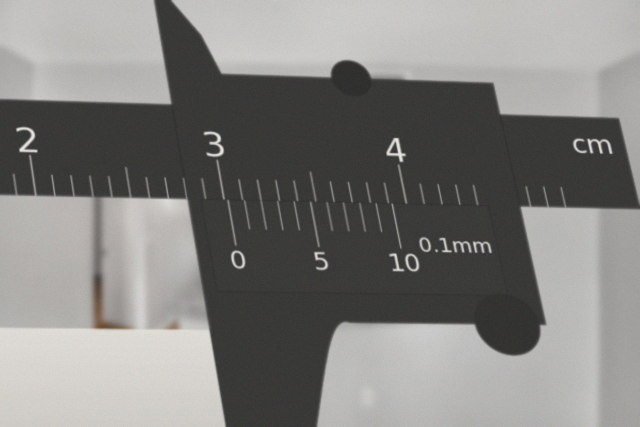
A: mm 30.2
